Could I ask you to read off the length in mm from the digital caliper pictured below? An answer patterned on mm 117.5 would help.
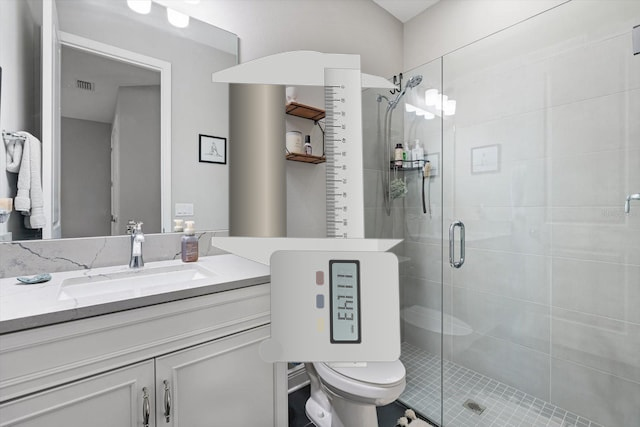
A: mm 111.43
